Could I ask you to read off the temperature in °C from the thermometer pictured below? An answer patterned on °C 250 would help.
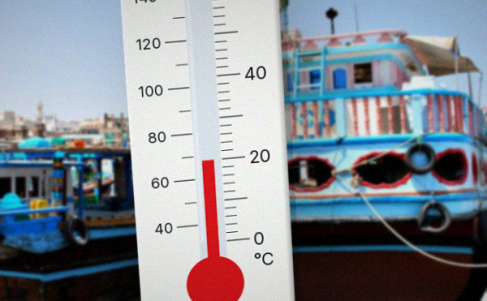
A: °C 20
